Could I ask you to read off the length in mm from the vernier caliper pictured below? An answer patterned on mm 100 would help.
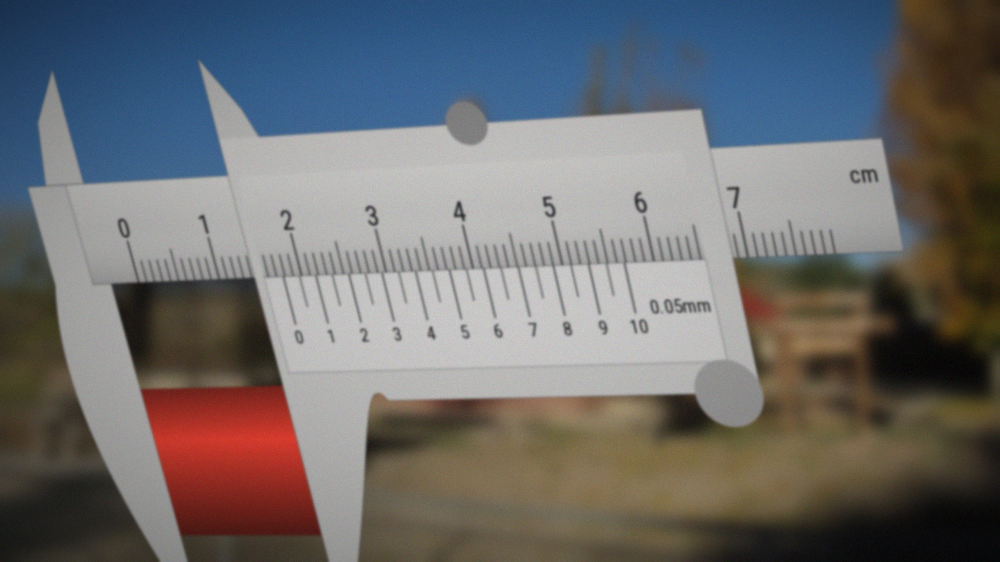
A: mm 17.8
